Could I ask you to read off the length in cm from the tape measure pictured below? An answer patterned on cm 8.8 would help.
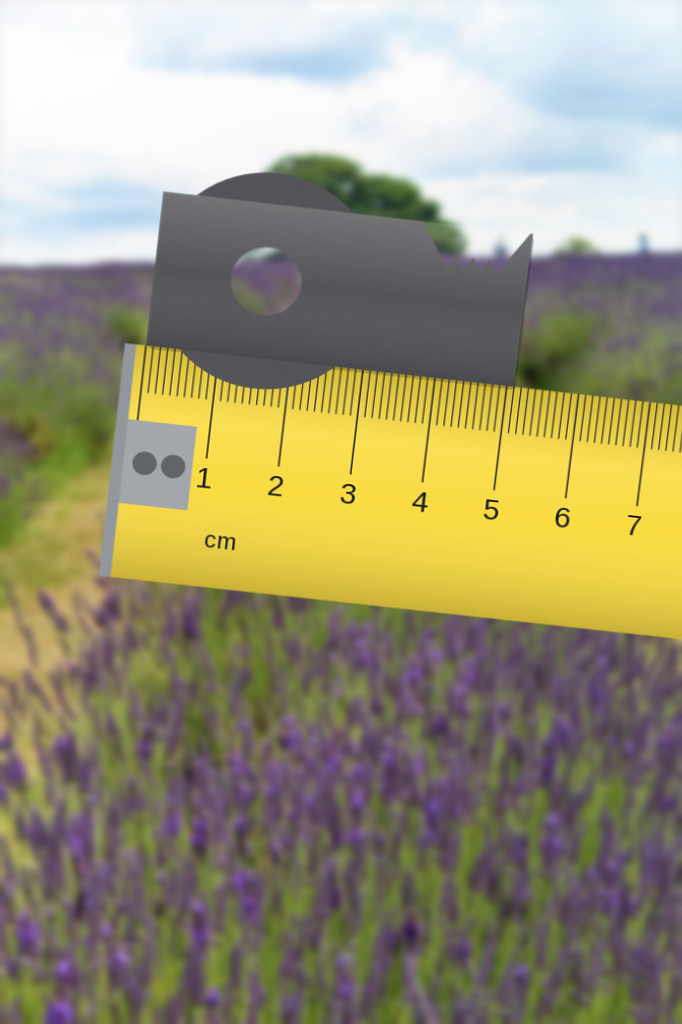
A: cm 5.1
